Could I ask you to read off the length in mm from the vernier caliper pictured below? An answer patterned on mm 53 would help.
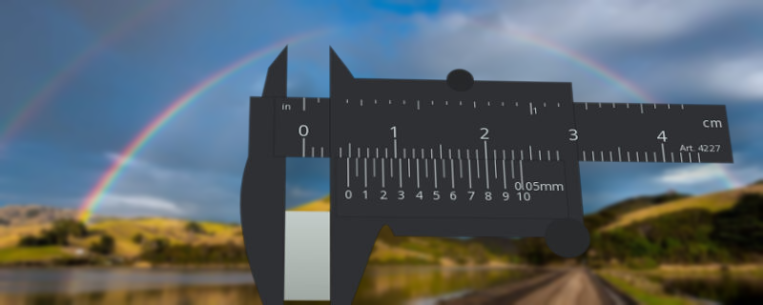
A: mm 4.8
